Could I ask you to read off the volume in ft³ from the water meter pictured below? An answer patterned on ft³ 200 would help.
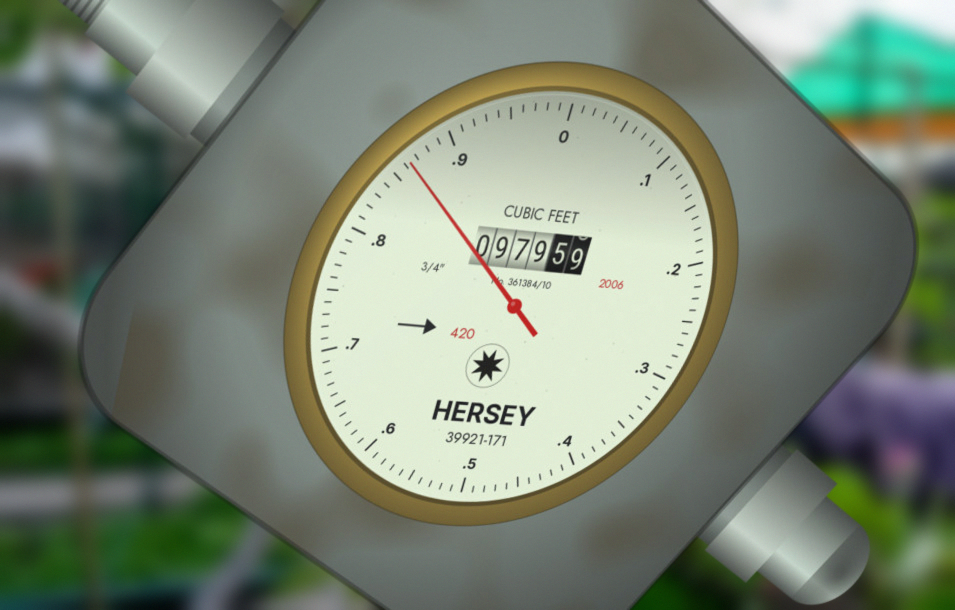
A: ft³ 97958.86
